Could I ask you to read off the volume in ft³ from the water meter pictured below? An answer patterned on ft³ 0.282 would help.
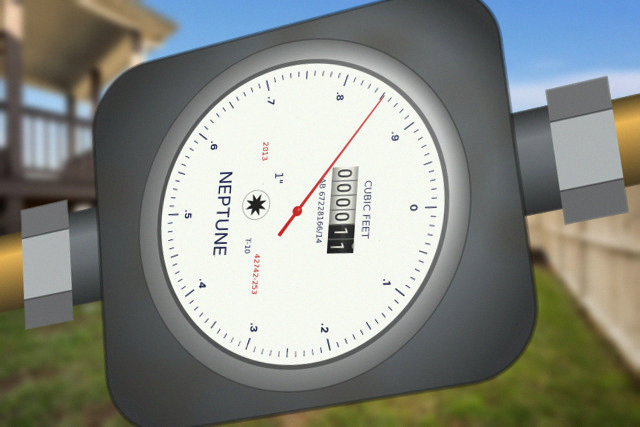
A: ft³ 10.85
